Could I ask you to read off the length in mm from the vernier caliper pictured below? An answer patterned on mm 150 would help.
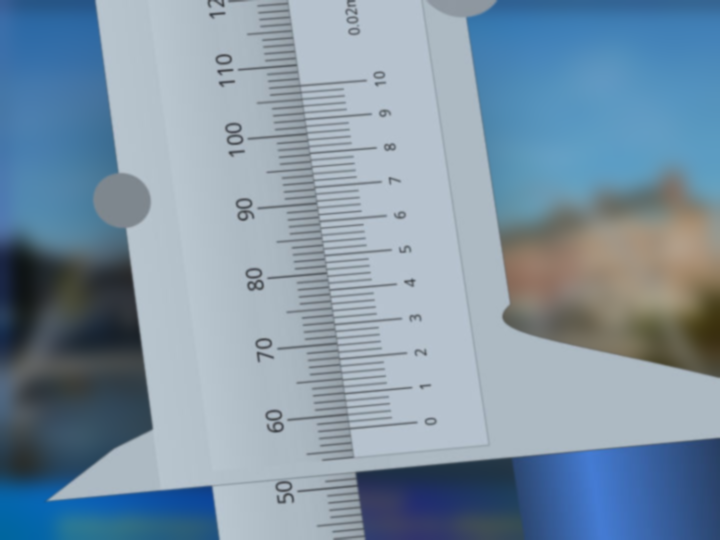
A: mm 58.0
